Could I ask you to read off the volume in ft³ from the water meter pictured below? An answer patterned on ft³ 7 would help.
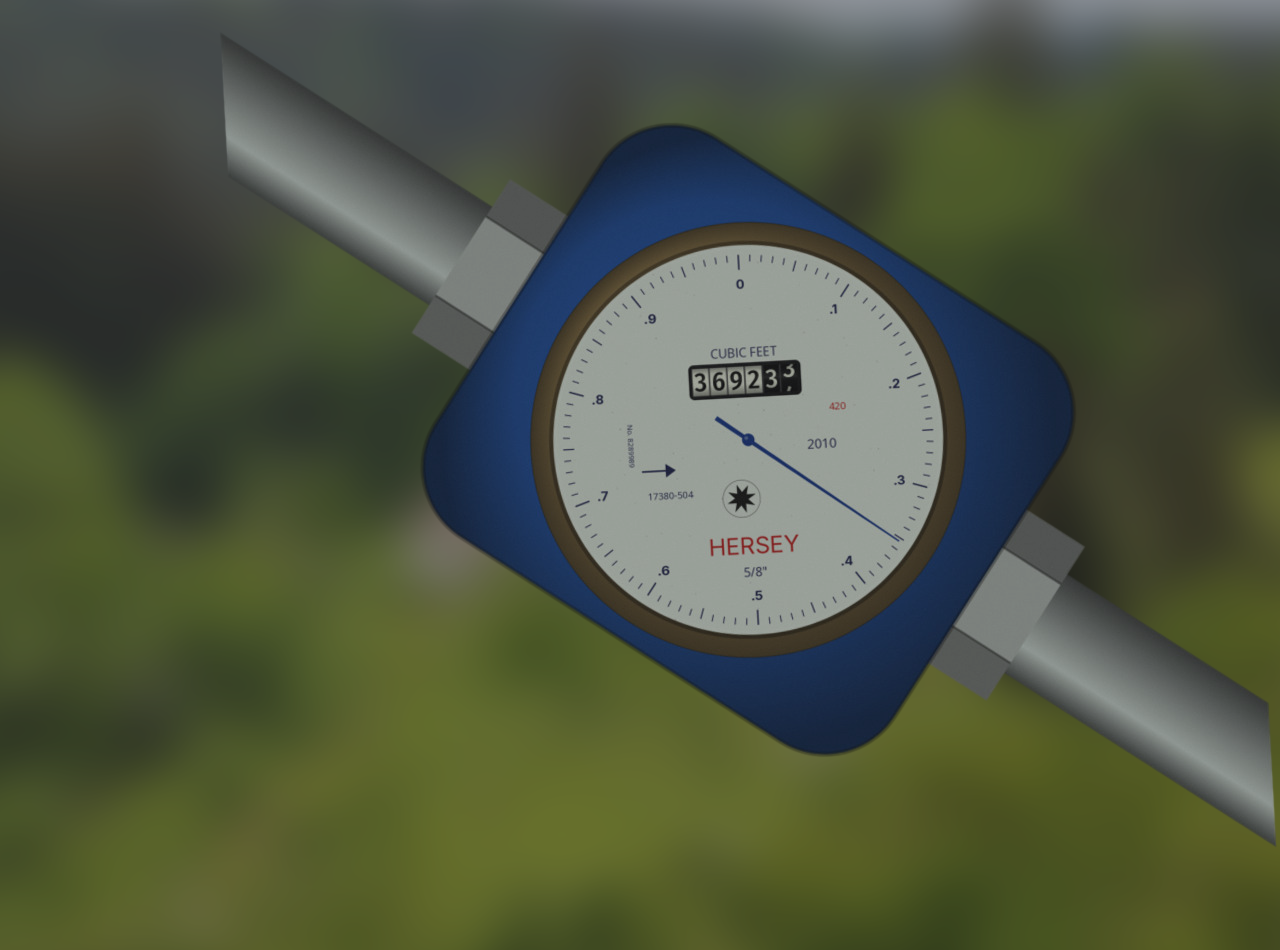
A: ft³ 369233.35
